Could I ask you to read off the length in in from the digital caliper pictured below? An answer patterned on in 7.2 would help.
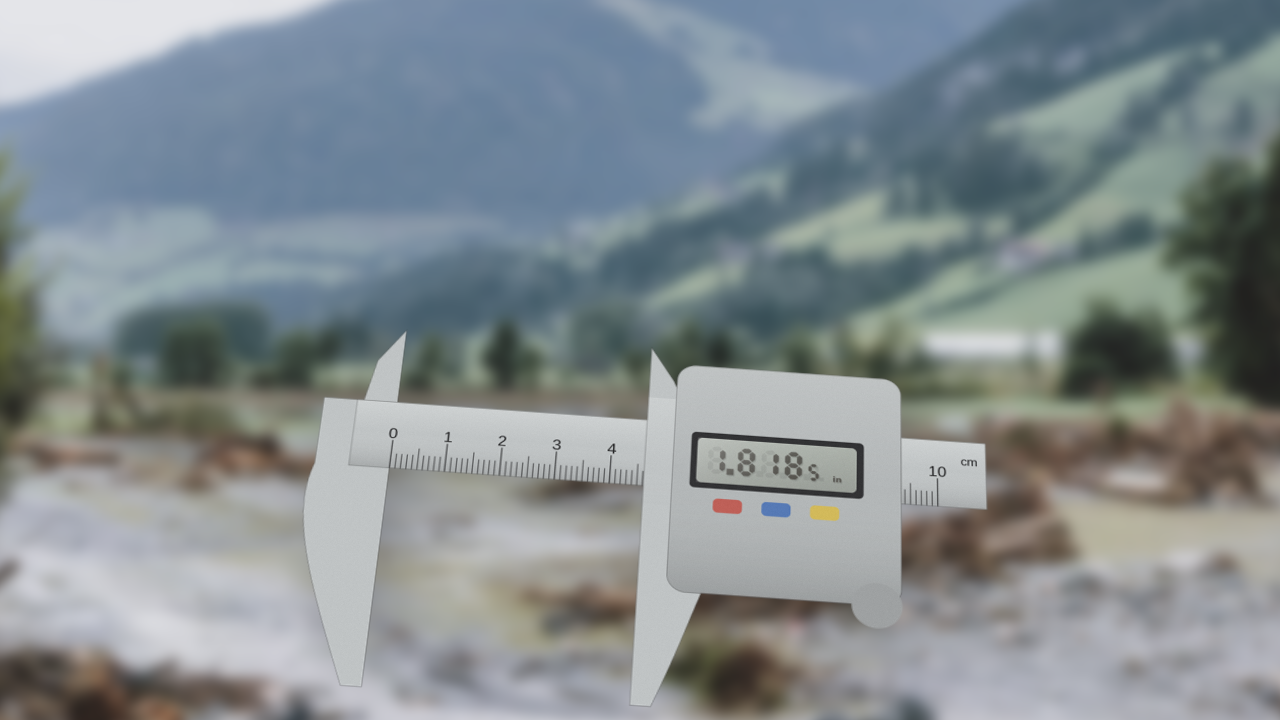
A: in 1.8185
